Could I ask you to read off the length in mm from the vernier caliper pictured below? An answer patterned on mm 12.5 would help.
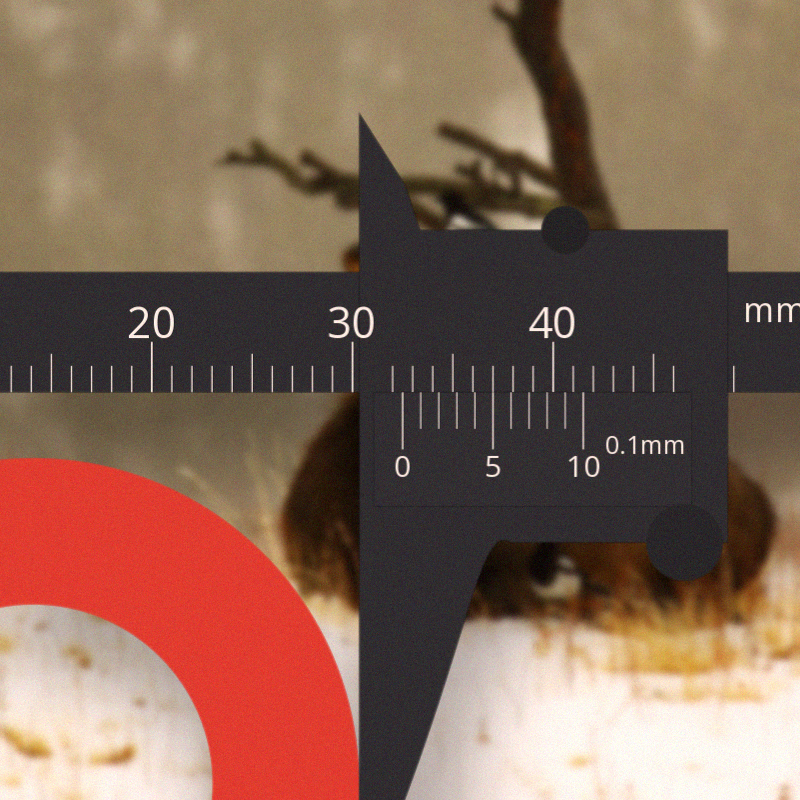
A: mm 32.5
